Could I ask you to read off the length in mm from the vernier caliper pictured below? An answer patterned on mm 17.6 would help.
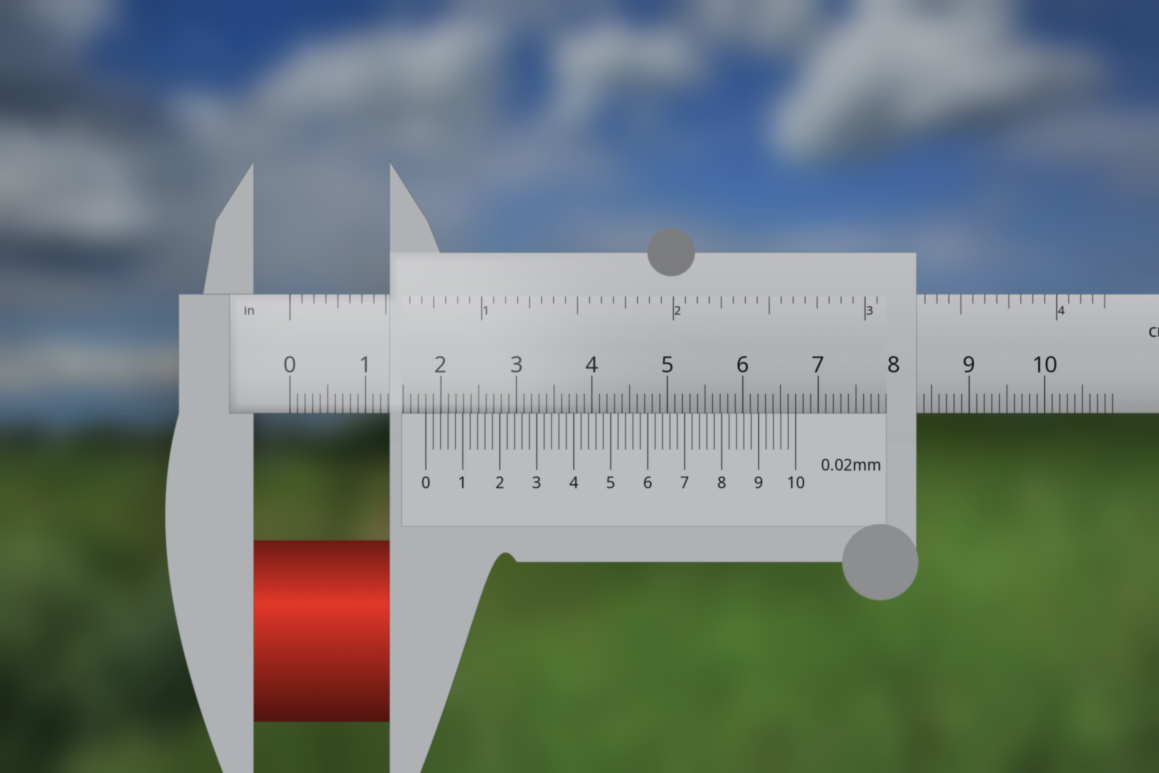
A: mm 18.0
